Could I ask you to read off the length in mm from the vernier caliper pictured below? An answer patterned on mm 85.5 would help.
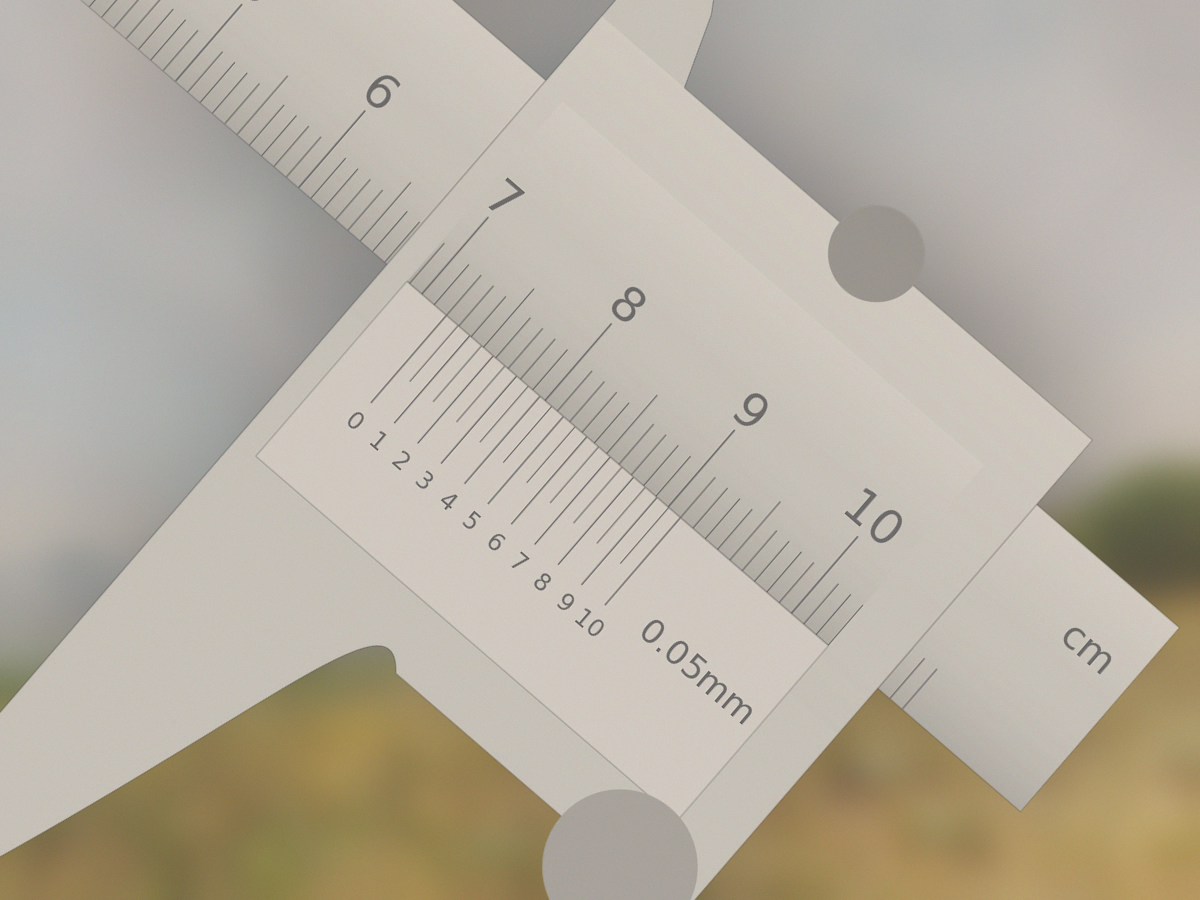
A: mm 72.0
